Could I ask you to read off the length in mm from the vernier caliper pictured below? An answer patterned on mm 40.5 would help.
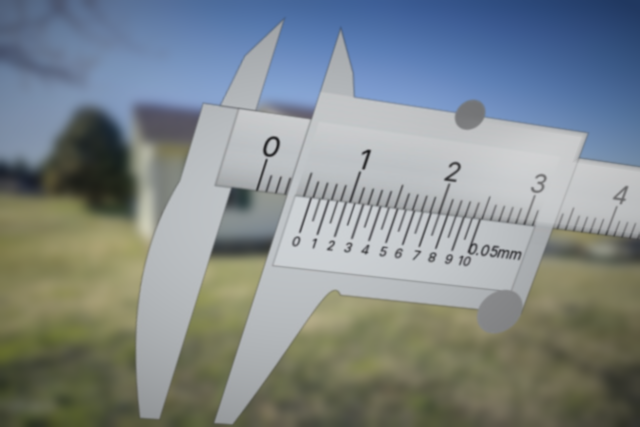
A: mm 5.8
